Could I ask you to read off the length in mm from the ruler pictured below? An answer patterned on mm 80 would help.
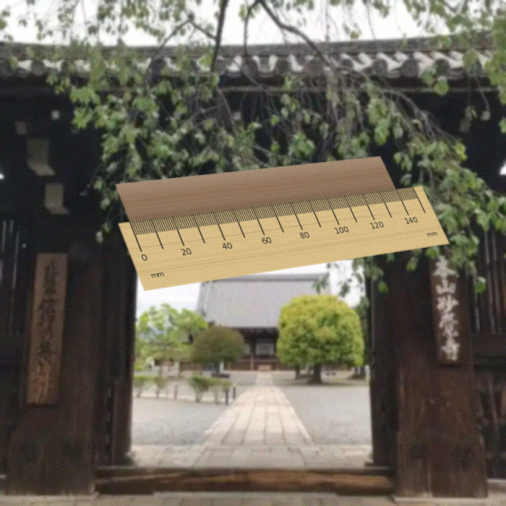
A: mm 140
